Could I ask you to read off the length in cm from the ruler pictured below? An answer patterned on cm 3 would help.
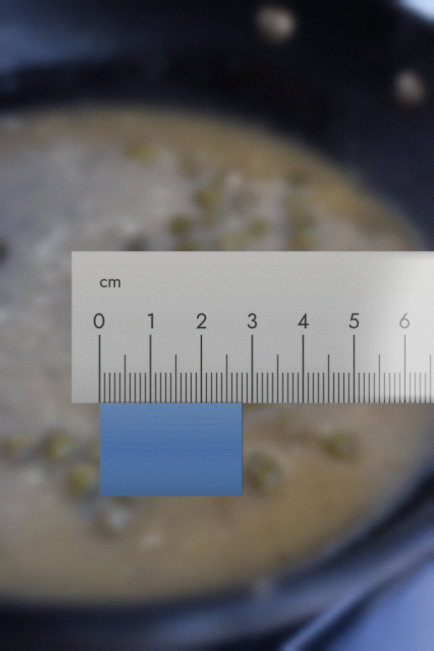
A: cm 2.8
